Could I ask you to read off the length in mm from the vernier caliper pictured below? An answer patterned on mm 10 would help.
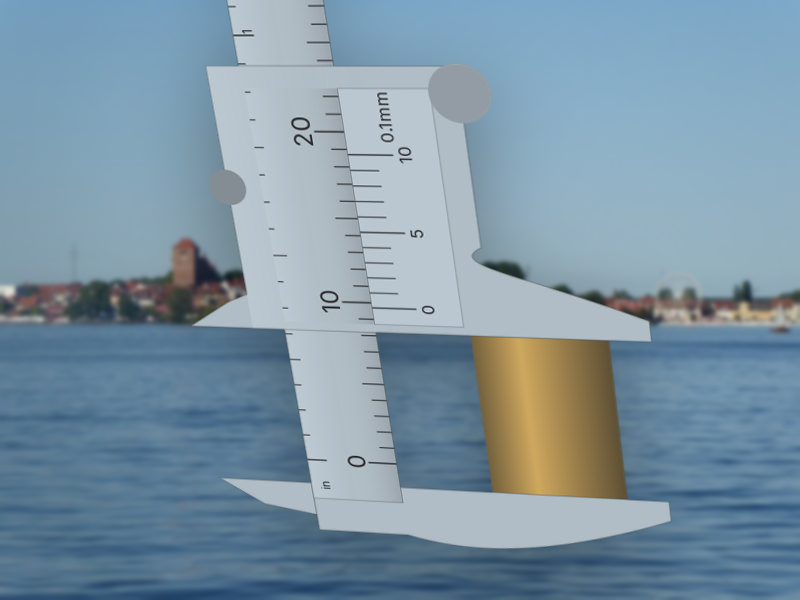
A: mm 9.7
